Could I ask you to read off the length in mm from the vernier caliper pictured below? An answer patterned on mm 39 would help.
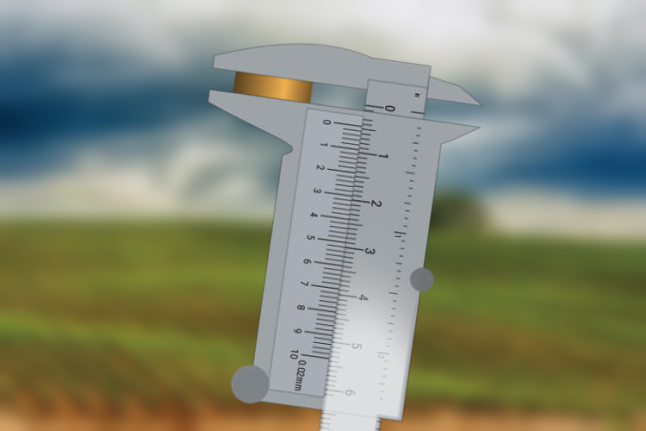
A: mm 4.5
